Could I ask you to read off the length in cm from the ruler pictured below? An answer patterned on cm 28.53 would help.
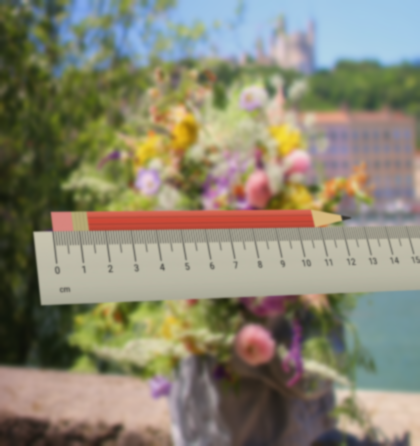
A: cm 12.5
